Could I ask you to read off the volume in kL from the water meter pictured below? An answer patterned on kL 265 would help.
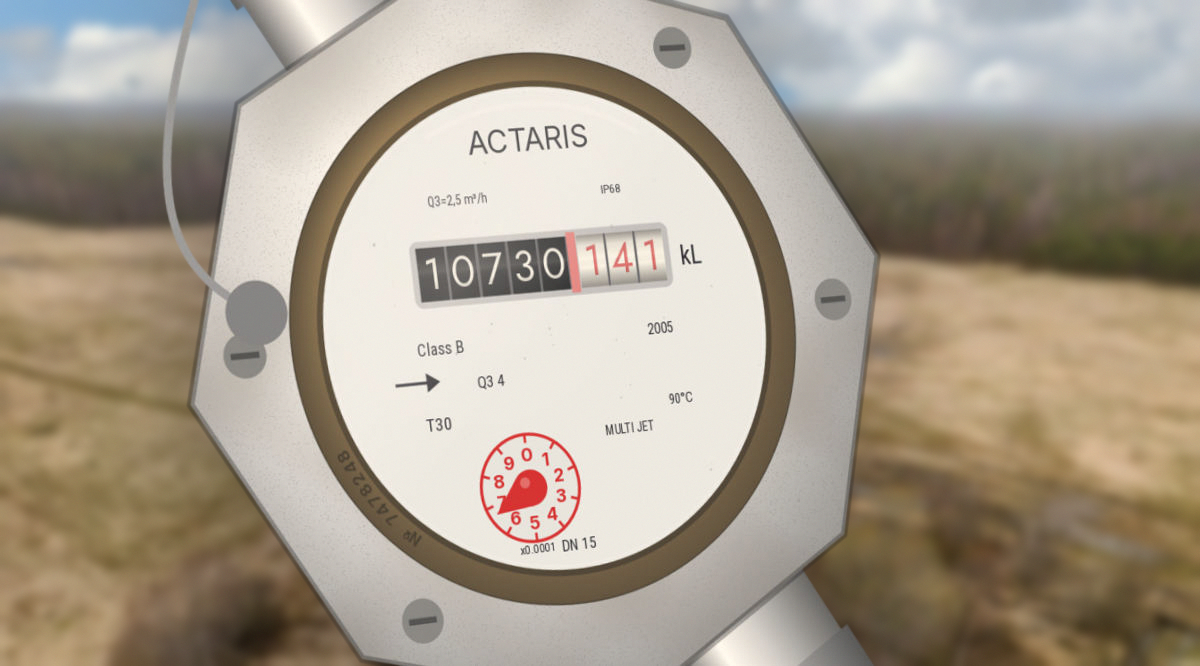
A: kL 10730.1416
